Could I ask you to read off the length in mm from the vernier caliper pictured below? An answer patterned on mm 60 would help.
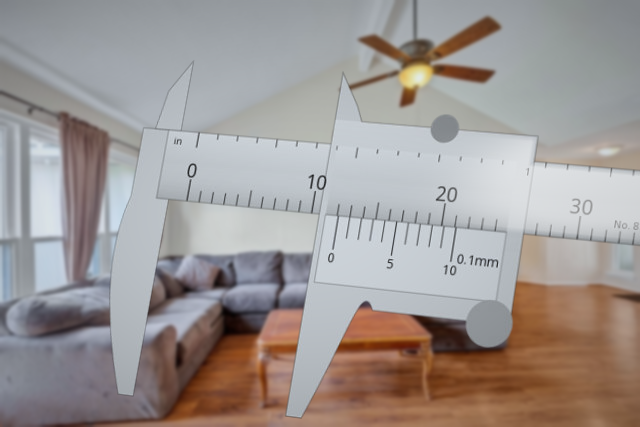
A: mm 12.1
